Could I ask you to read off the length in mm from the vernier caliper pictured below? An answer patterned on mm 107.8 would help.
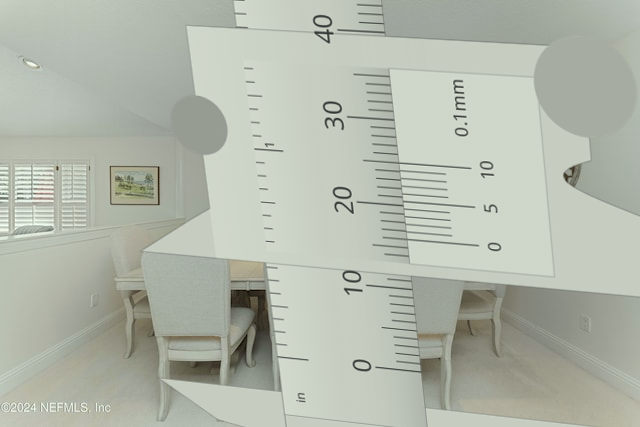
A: mm 16.0
